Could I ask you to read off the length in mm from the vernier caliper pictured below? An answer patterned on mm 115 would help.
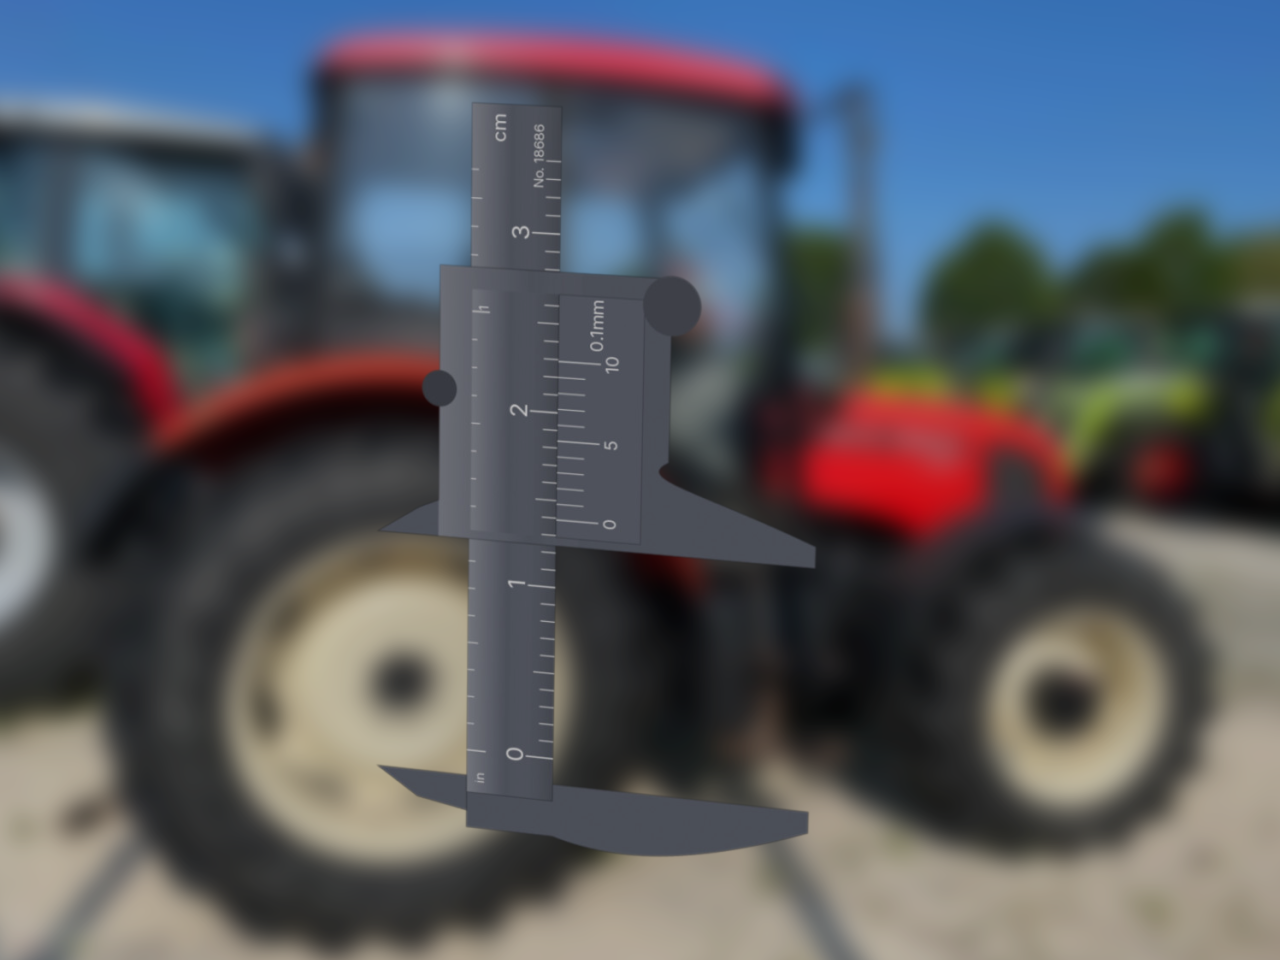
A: mm 13.9
